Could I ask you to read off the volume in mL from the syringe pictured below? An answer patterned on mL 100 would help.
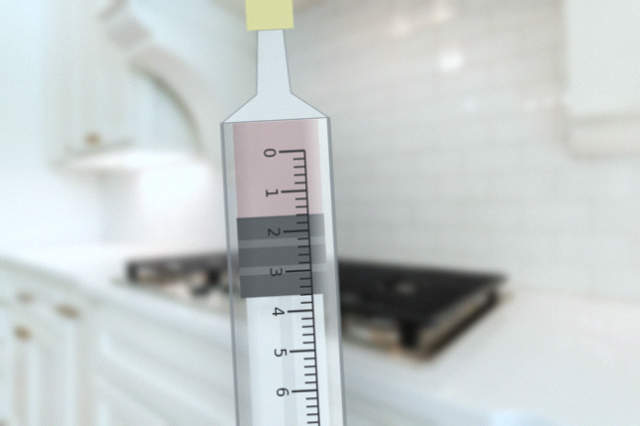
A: mL 1.6
